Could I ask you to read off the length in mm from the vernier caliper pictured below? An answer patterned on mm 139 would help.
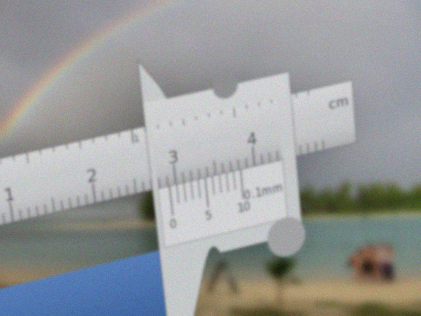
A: mm 29.2
